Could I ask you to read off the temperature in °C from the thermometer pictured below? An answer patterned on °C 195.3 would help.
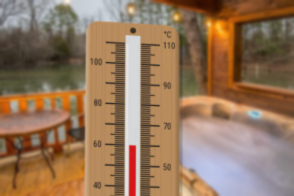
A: °C 60
